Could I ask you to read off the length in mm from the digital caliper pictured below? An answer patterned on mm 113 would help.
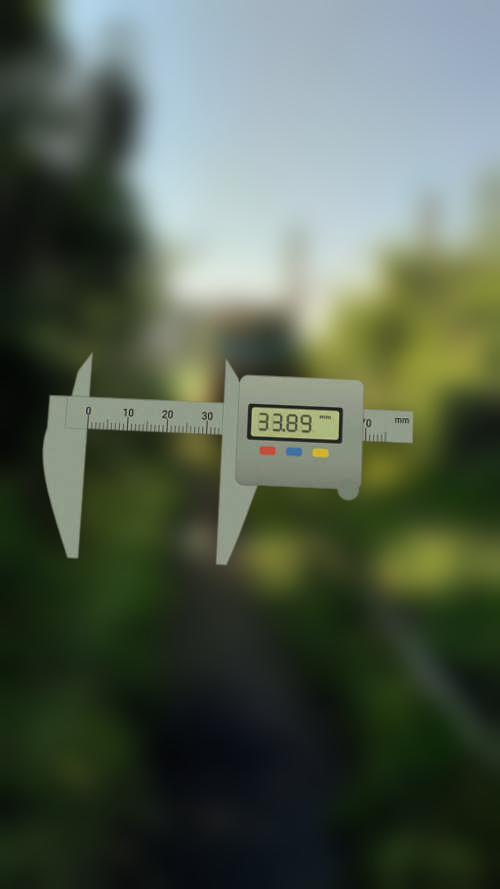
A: mm 33.89
